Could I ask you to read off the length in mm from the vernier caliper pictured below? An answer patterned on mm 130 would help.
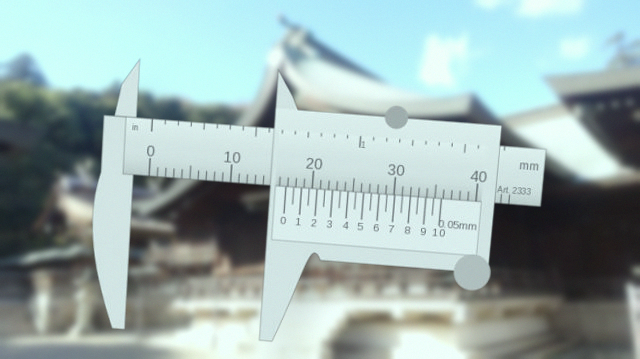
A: mm 16.8
